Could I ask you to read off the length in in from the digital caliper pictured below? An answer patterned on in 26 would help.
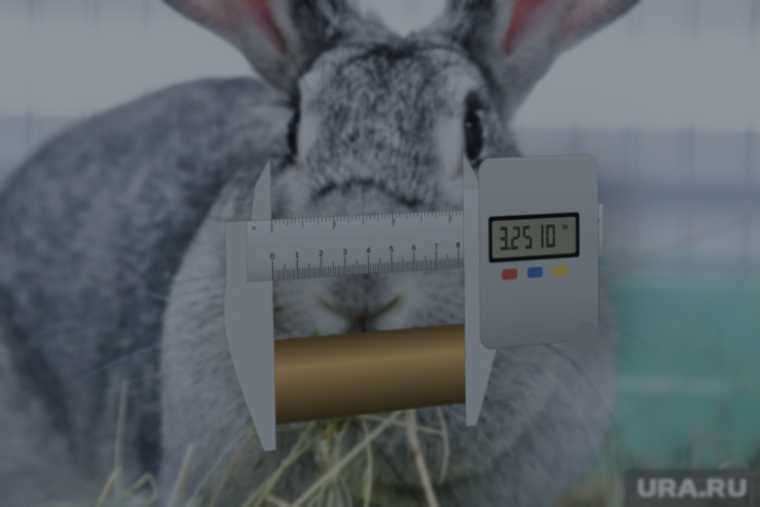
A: in 3.2510
